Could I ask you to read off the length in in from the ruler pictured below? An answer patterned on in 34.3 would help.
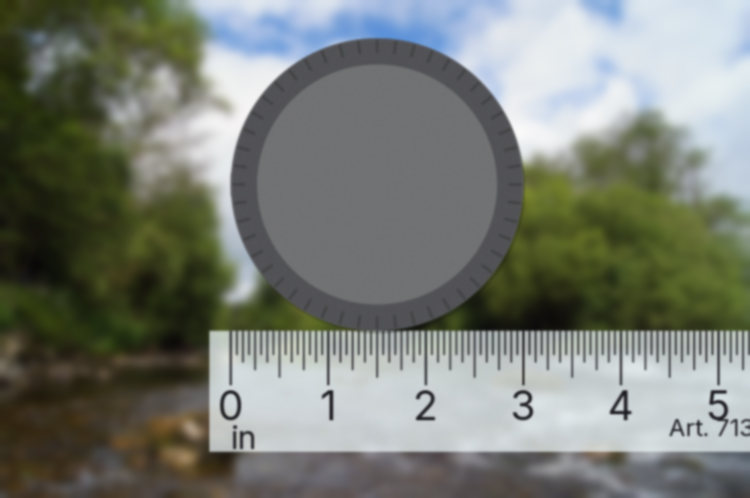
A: in 3
